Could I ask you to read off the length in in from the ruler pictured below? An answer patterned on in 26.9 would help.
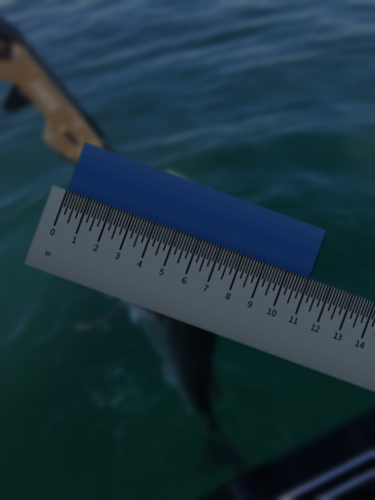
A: in 11
